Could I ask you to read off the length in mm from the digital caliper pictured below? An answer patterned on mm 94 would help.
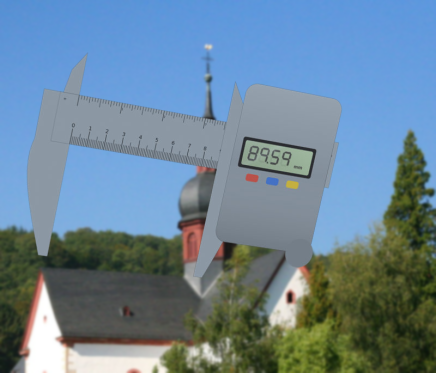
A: mm 89.59
